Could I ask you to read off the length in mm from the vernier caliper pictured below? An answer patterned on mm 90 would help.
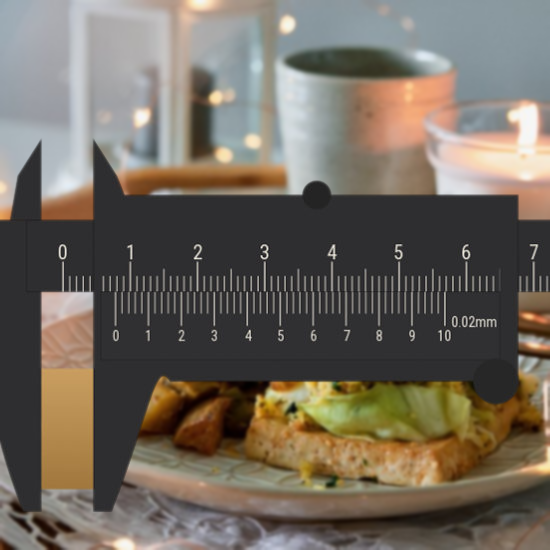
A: mm 7.8
